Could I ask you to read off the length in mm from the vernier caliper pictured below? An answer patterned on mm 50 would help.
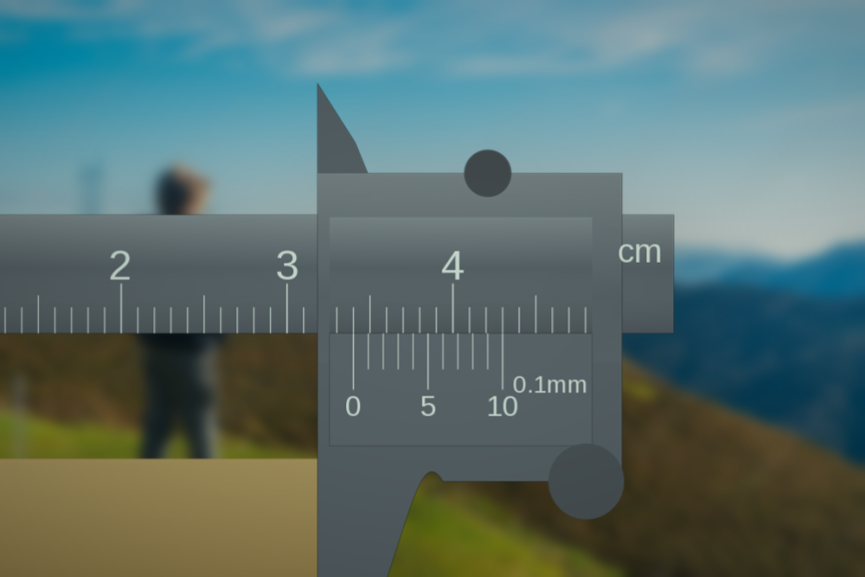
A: mm 34.0
